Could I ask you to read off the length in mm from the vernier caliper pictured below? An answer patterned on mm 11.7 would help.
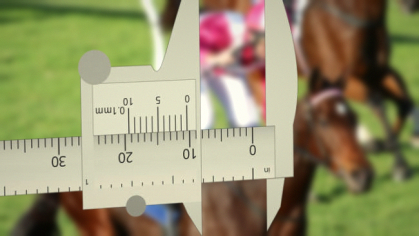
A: mm 10.4
